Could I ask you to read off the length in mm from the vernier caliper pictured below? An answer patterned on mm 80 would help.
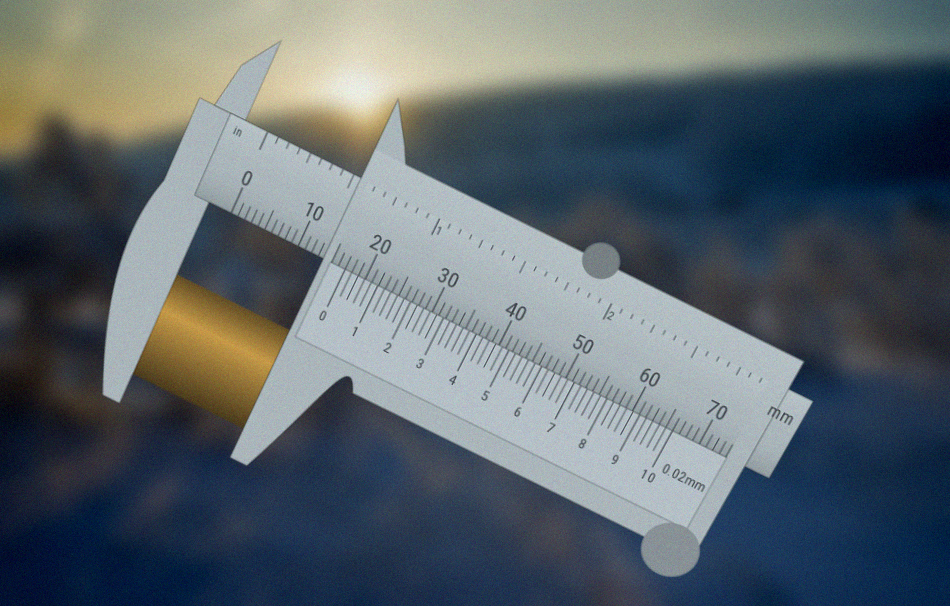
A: mm 17.0
